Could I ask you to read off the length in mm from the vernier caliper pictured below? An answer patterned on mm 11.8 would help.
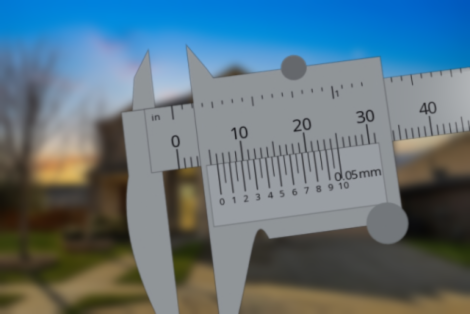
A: mm 6.0
